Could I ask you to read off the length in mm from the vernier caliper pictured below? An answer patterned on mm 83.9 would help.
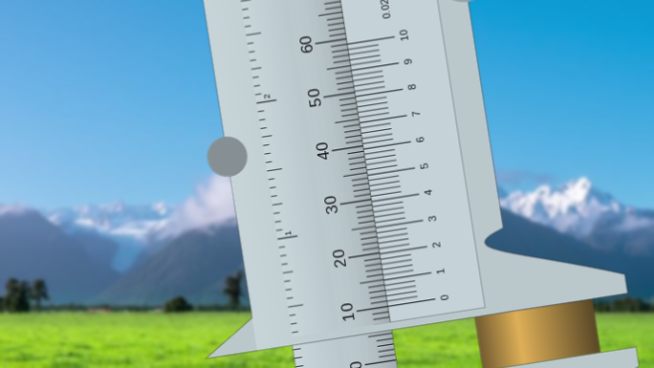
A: mm 10.0
